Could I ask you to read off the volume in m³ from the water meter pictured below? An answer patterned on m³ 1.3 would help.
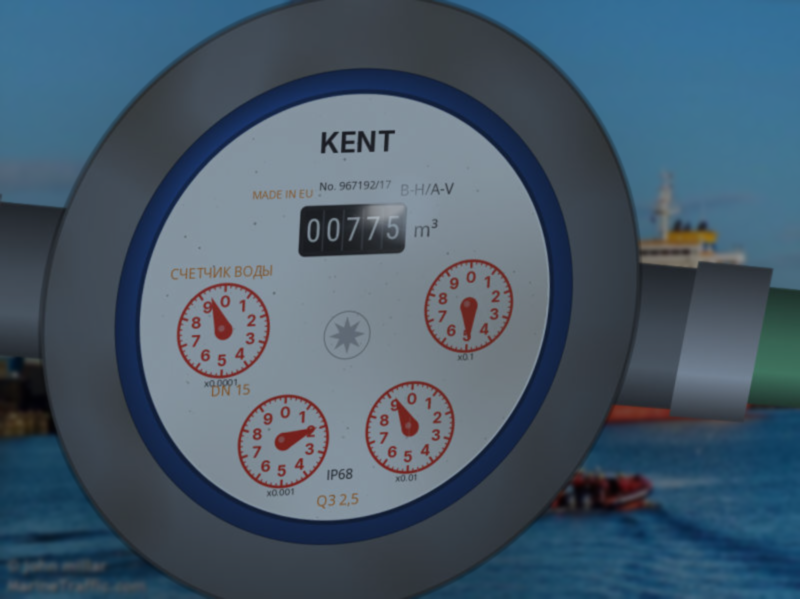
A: m³ 775.4919
